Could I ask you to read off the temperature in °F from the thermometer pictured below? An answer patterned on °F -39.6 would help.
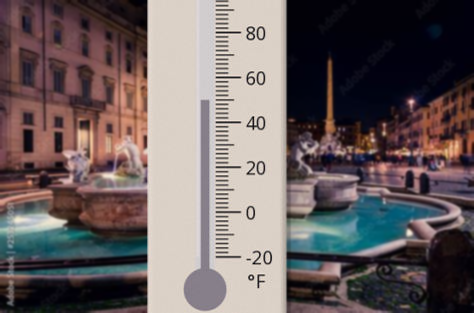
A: °F 50
